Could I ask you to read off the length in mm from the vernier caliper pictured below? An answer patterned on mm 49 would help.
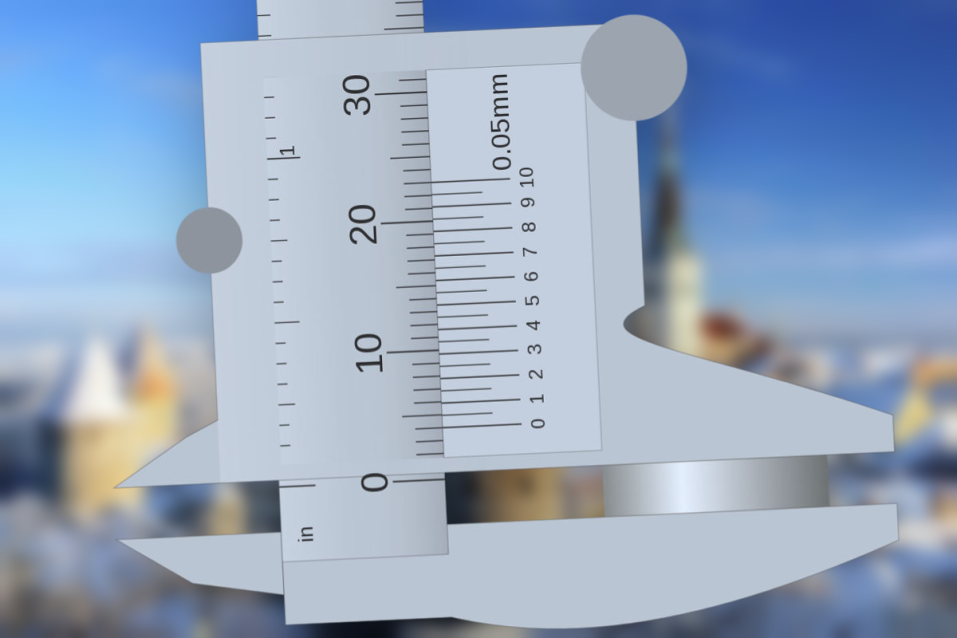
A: mm 4.0
